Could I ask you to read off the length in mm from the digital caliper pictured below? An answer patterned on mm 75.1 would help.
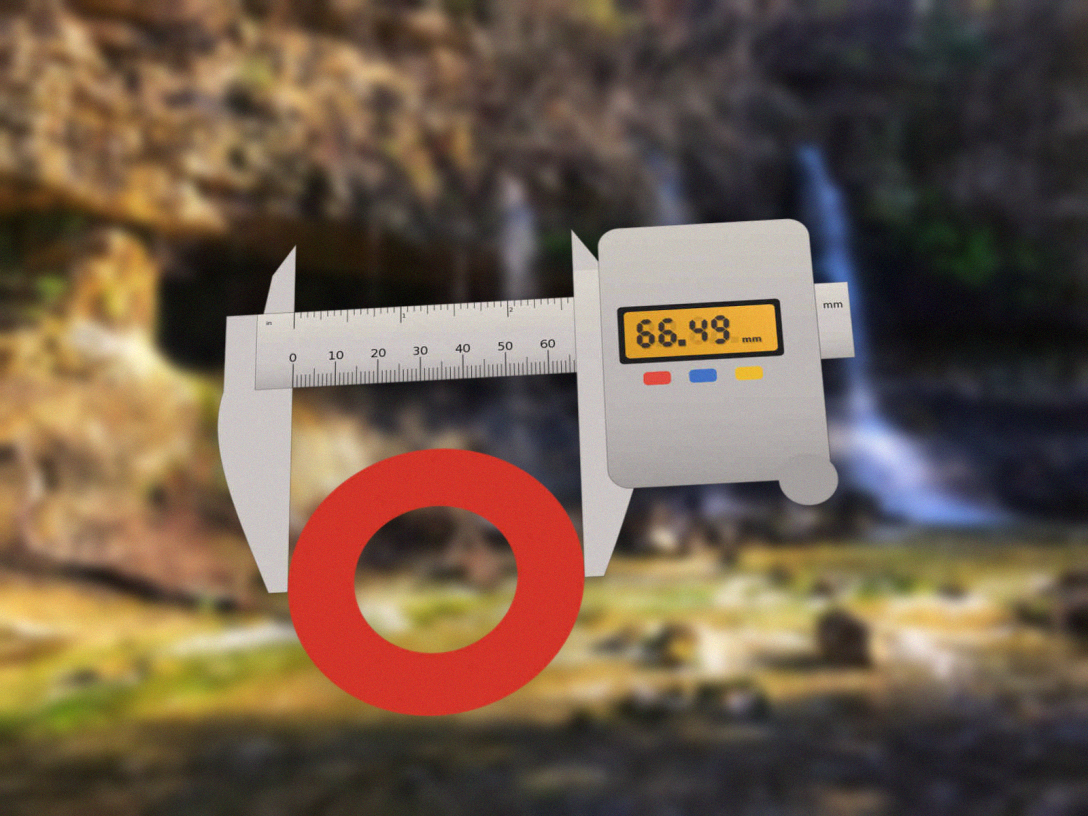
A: mm 66.49
